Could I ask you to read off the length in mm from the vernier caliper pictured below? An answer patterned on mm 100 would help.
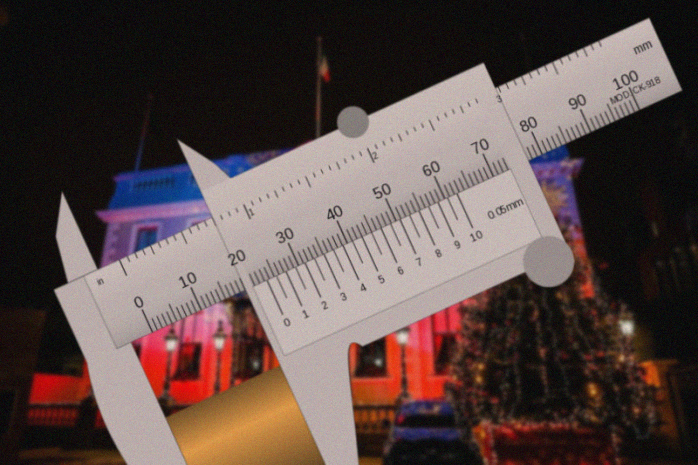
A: mm 23.5
